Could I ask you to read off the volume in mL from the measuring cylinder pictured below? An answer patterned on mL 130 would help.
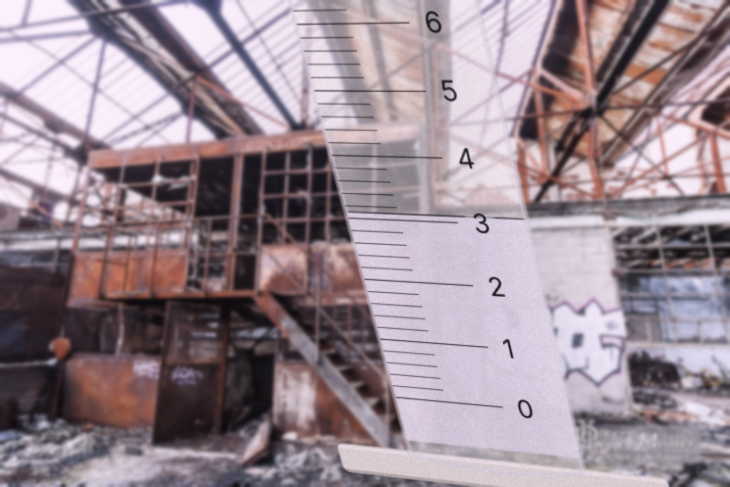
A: mL 3.1
